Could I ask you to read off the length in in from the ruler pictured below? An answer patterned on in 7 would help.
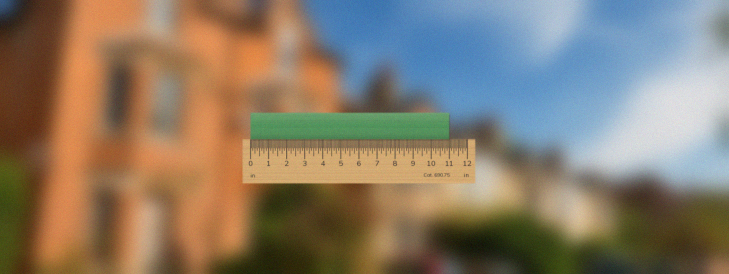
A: in 11
